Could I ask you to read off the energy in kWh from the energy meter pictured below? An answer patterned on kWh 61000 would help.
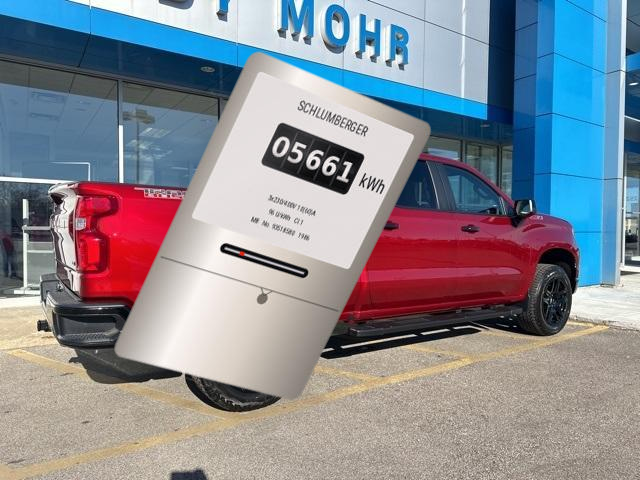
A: kWh 5661
